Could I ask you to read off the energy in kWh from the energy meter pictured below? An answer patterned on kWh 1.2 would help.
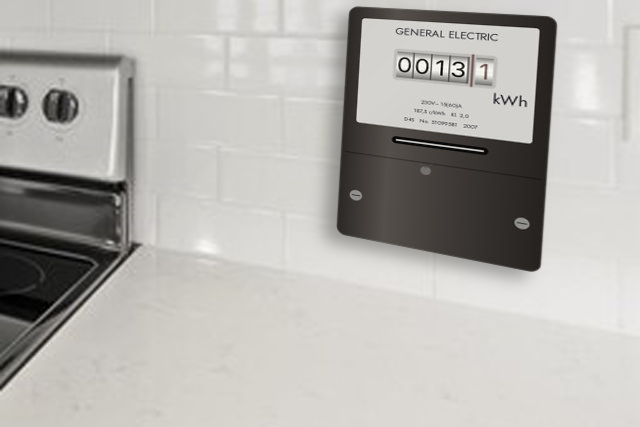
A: kWh 13.1
